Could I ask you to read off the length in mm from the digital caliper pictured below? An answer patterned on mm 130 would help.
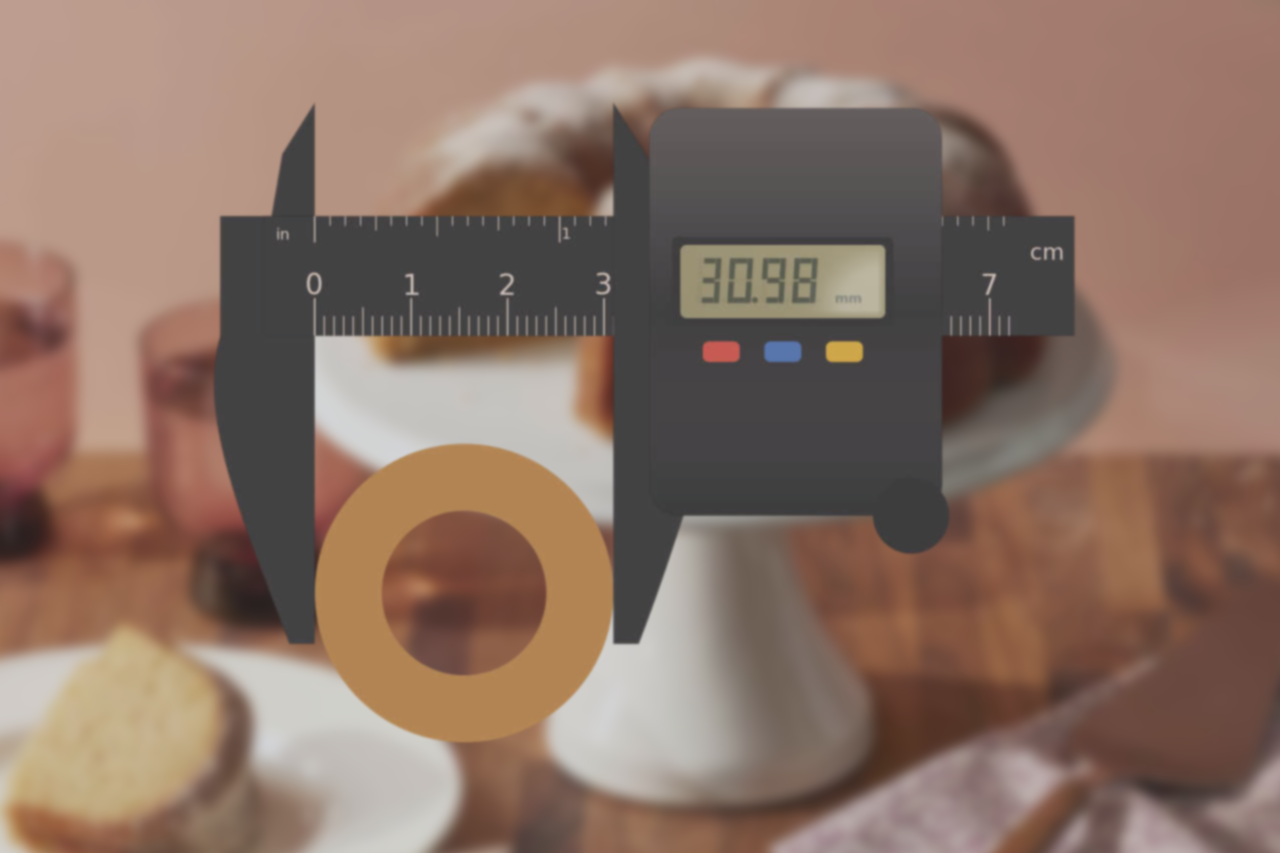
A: mm 30.98
